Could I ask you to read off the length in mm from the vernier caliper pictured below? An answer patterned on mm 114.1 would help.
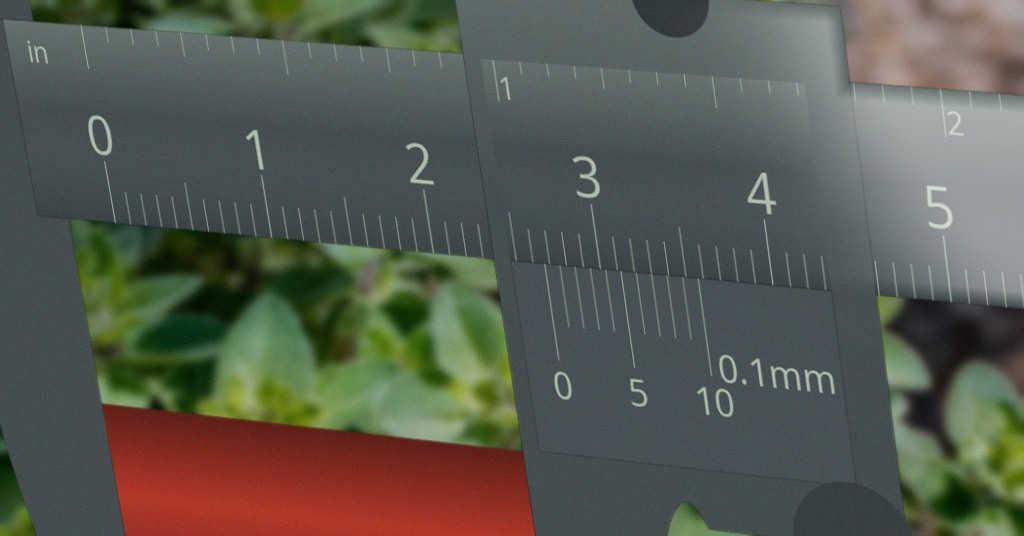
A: mm 26.7
